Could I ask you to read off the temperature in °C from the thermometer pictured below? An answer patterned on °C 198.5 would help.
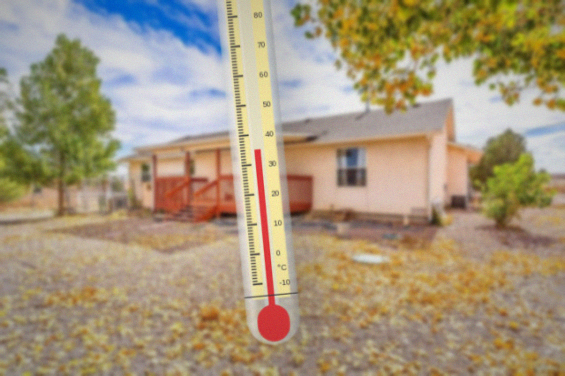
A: °C 35
